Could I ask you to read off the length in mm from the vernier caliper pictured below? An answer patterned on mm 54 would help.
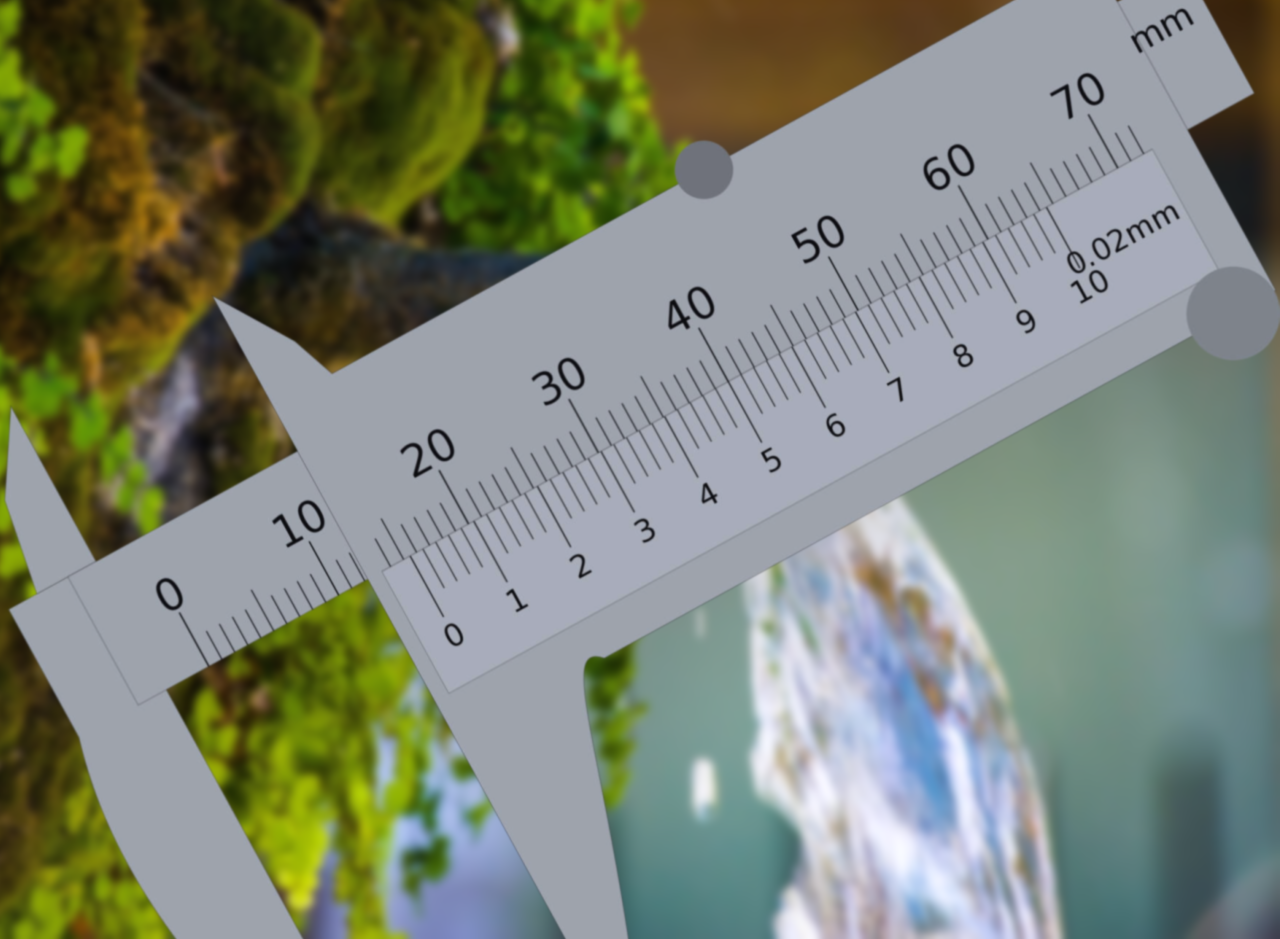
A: mm 15.5
